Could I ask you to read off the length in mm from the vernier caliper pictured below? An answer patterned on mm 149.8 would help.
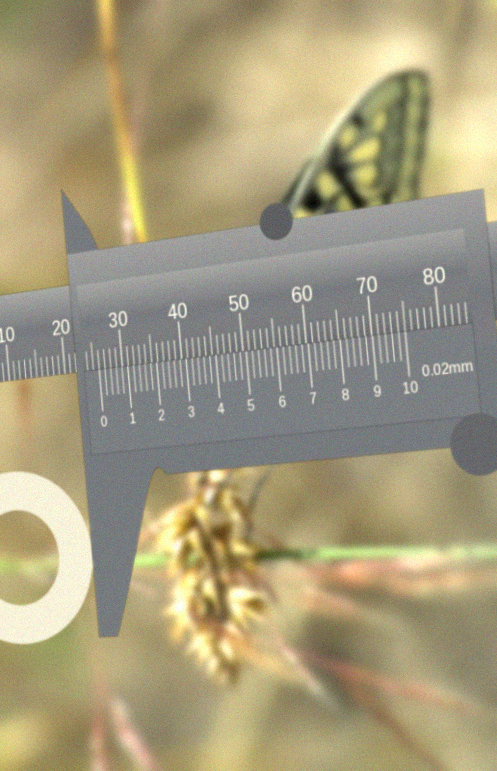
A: mm 26.0
